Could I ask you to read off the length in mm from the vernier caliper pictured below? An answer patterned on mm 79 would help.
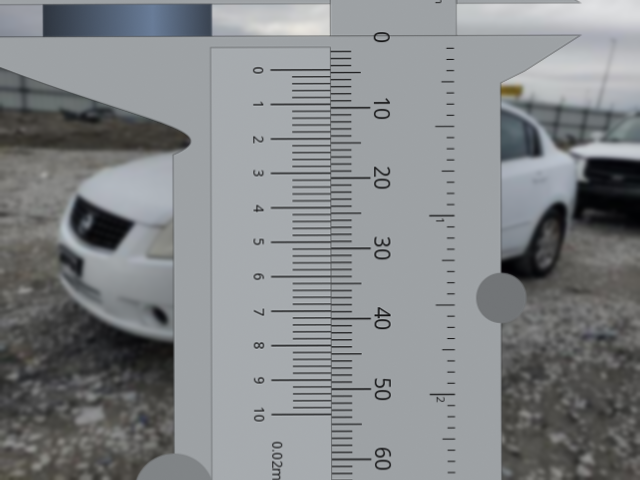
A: mm 4.6
